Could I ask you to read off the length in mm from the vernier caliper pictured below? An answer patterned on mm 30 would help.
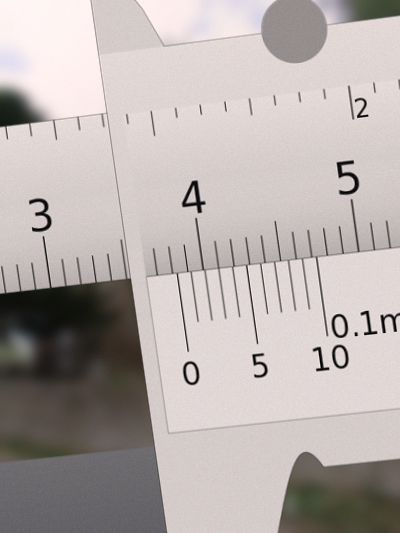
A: mm 38.3
